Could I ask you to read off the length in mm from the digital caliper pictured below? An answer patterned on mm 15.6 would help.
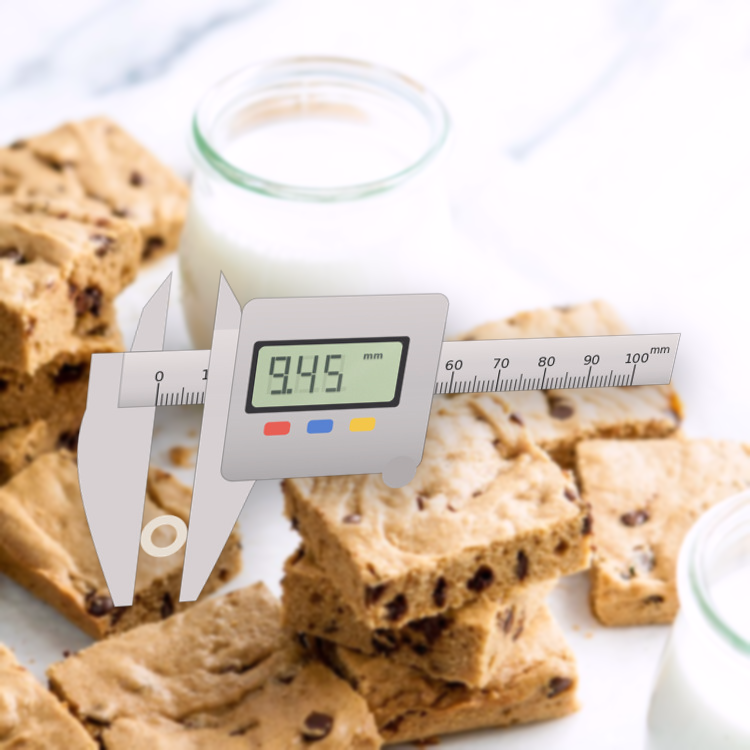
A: mm 9.45
